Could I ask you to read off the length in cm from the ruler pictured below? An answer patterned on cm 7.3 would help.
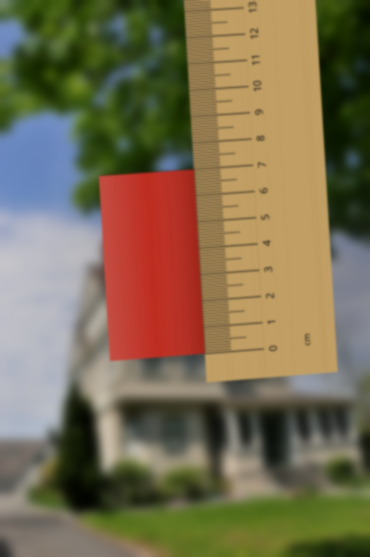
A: cm 7
